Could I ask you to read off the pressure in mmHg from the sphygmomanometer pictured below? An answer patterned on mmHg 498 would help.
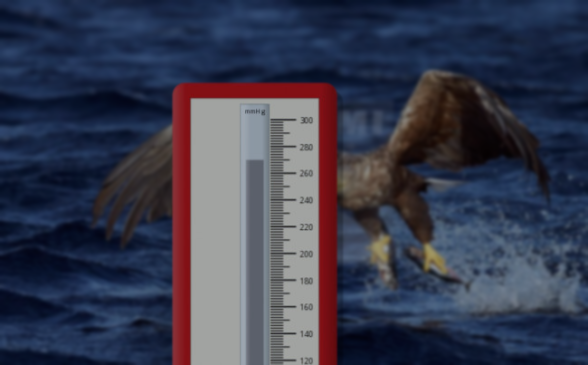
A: mmHg 270
